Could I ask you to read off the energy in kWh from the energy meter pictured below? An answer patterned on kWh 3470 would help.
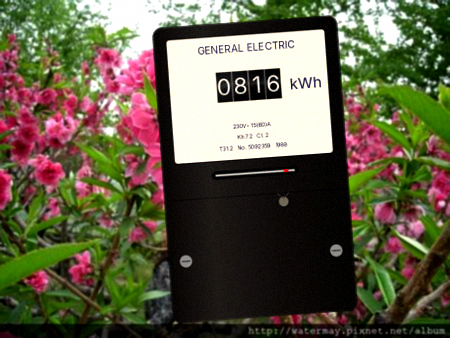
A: kWh 816
